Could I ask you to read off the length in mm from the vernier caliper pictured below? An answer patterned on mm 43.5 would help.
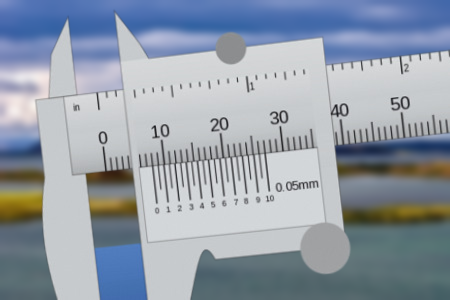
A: mm 8.0
